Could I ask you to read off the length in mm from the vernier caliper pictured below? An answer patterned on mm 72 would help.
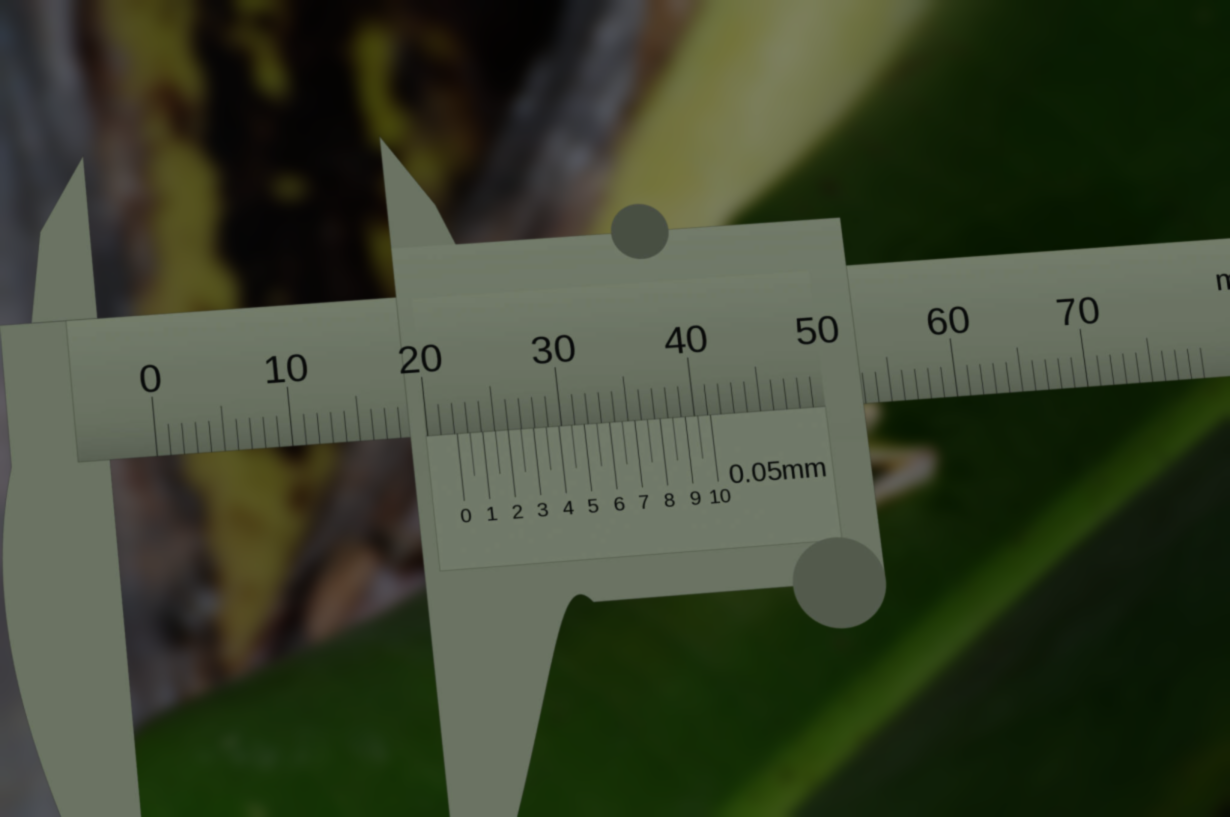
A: mm 22.2
